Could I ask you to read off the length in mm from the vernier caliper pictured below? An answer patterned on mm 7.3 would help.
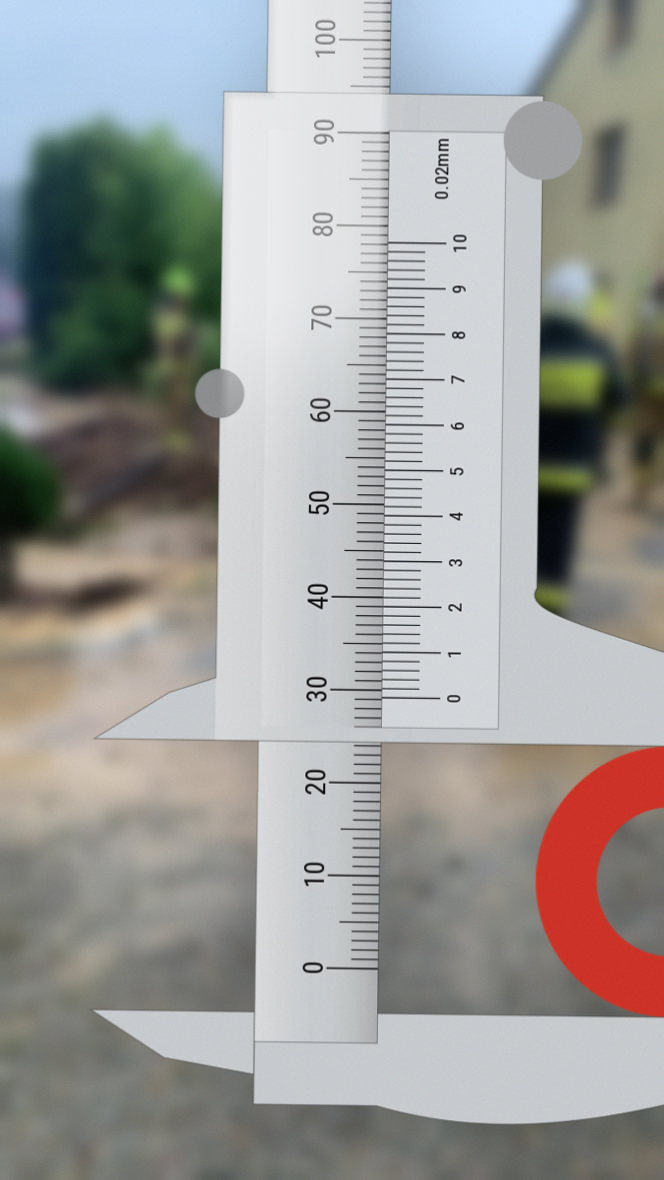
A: mm 29.2
